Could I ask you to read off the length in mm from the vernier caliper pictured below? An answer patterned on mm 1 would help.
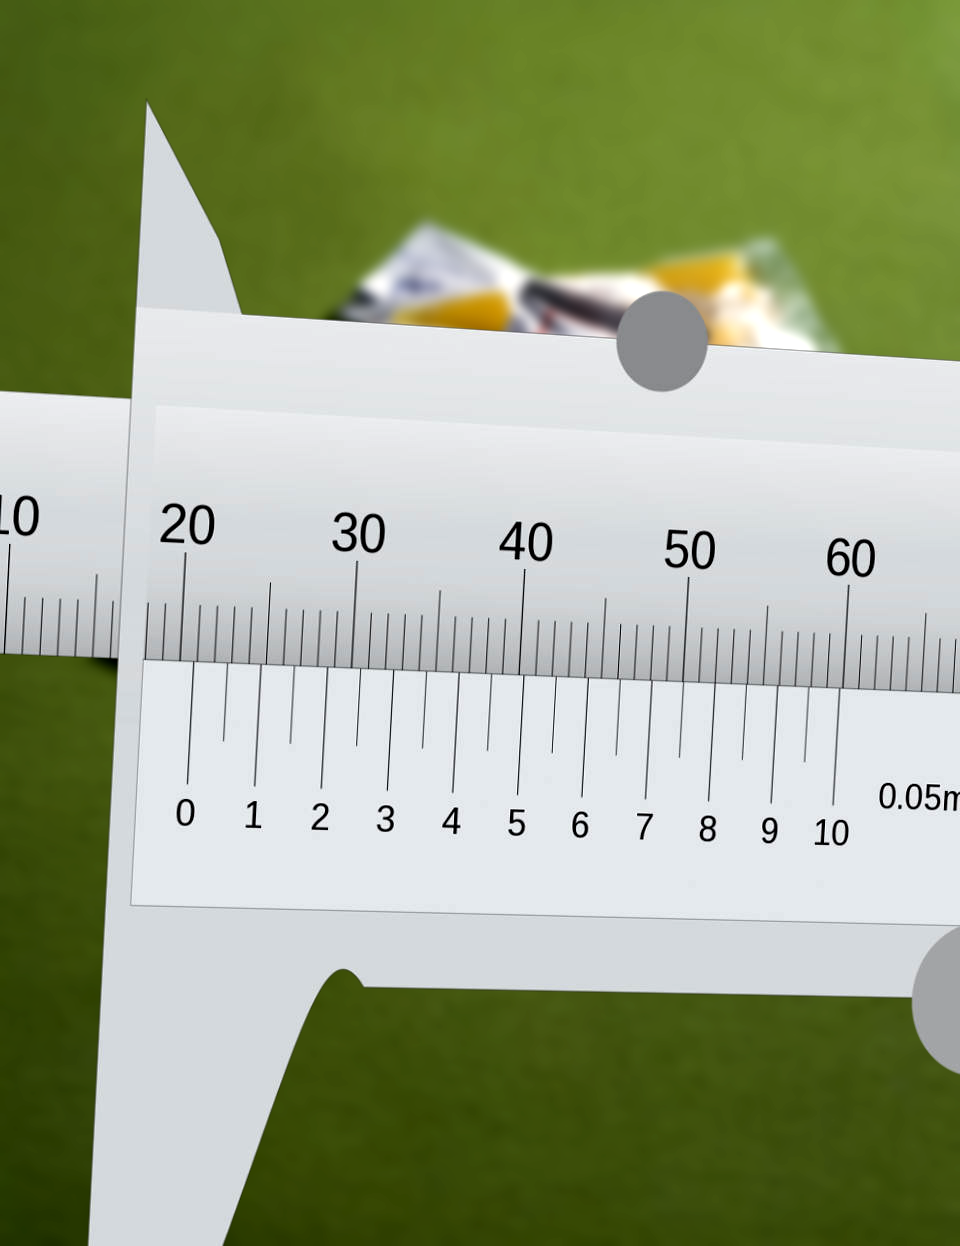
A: mm 20.8
